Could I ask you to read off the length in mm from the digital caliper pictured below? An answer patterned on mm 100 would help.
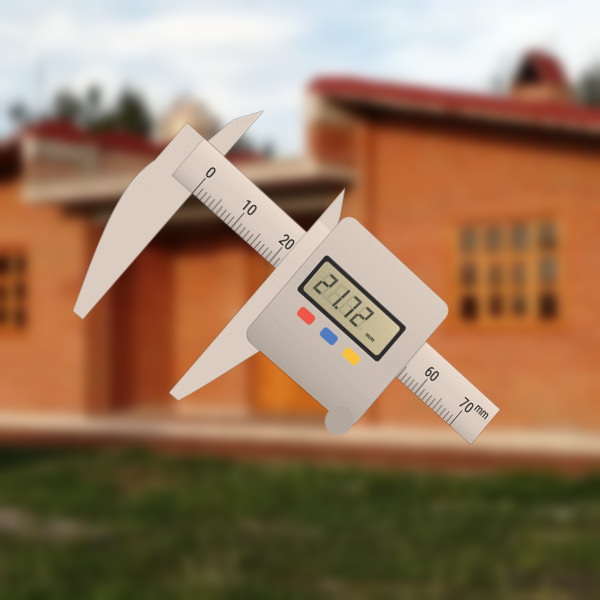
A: mm 21.72
